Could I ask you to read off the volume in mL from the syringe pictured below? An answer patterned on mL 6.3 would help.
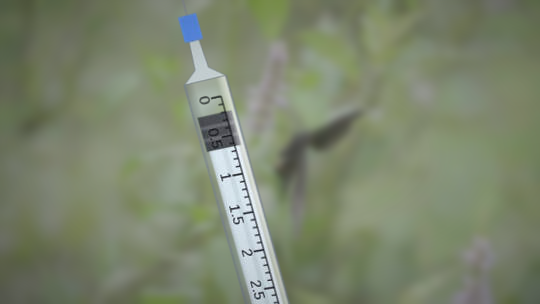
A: mL 0.2
